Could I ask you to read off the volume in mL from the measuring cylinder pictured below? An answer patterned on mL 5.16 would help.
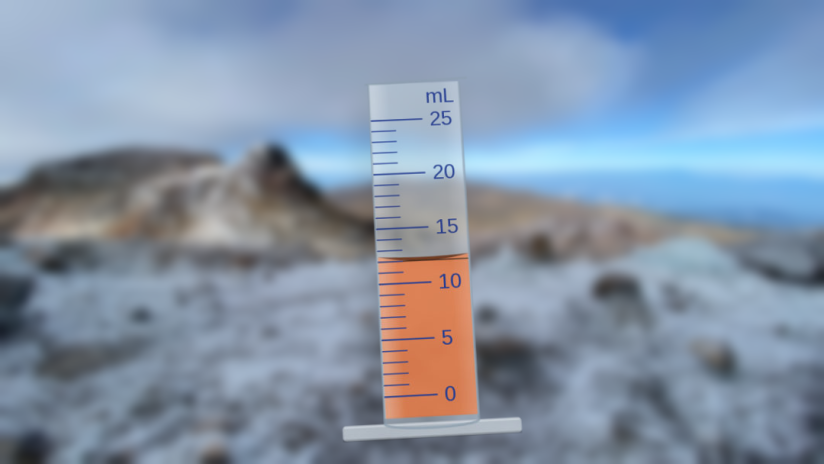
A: mL 12
